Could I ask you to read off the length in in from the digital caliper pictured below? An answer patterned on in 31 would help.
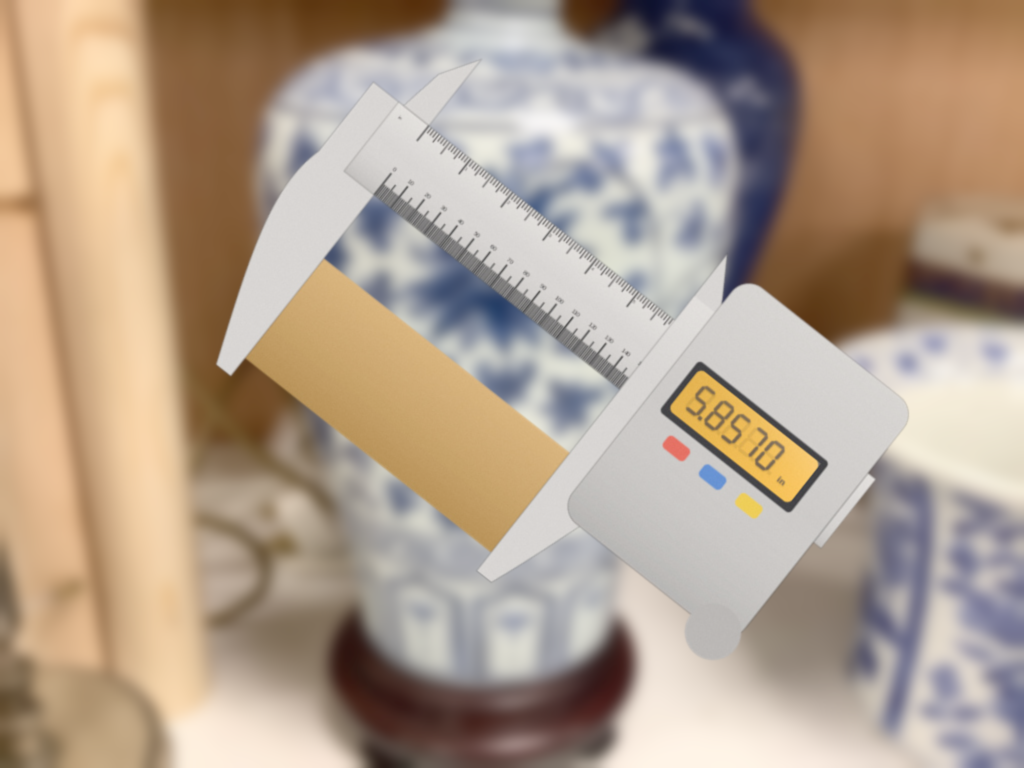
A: in 5.8570
